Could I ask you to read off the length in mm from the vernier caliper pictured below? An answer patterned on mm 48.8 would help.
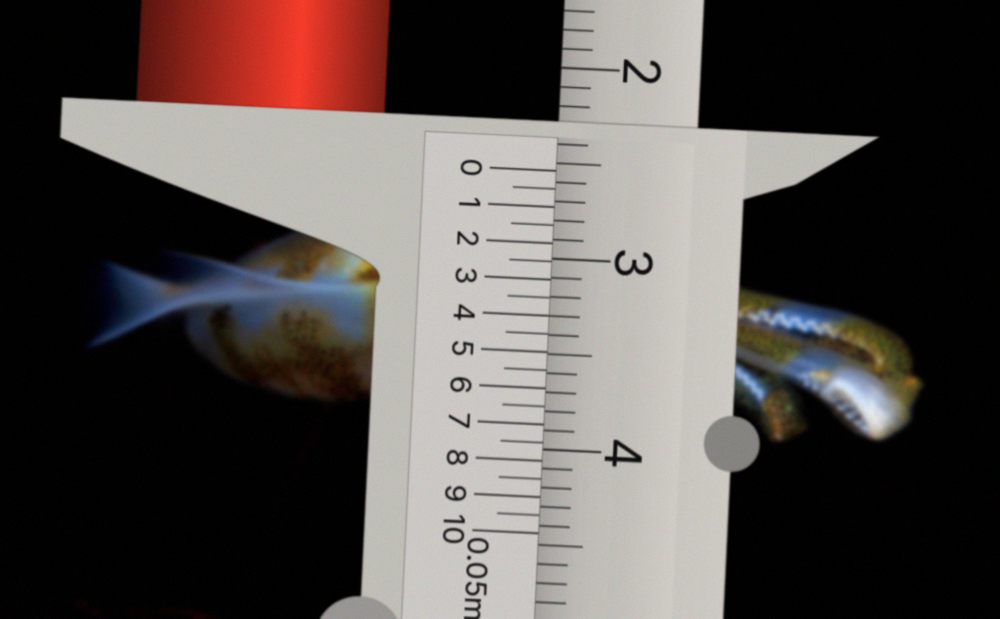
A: mm 25.4
